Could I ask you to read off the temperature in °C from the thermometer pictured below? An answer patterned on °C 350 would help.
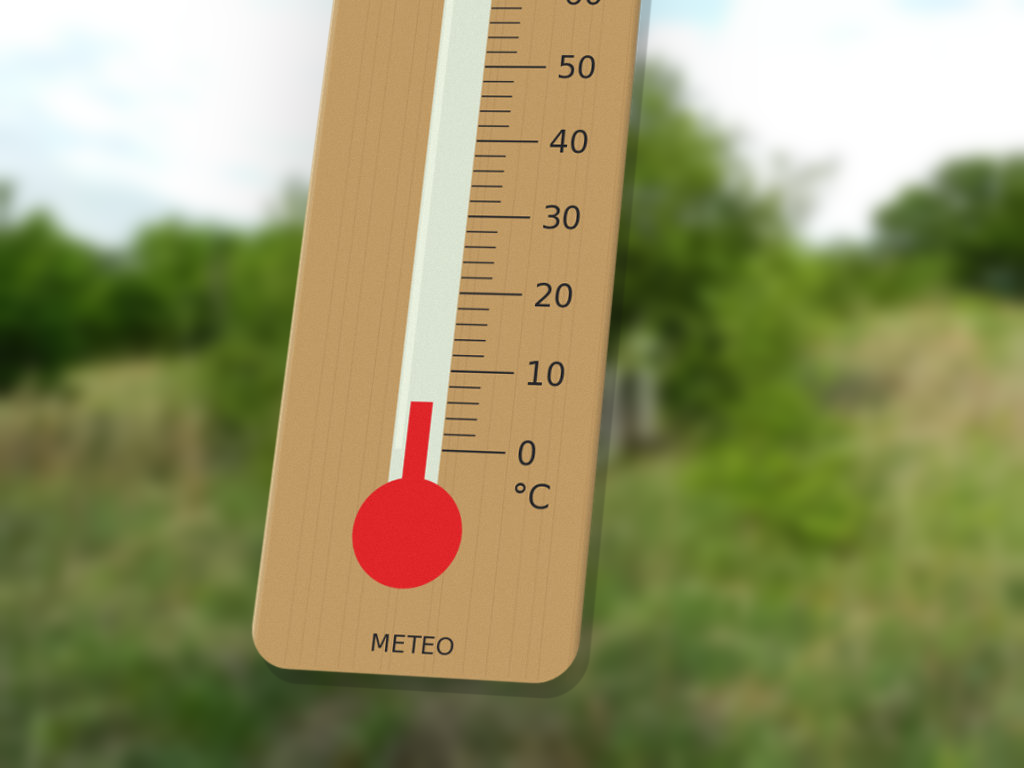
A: °C 6
